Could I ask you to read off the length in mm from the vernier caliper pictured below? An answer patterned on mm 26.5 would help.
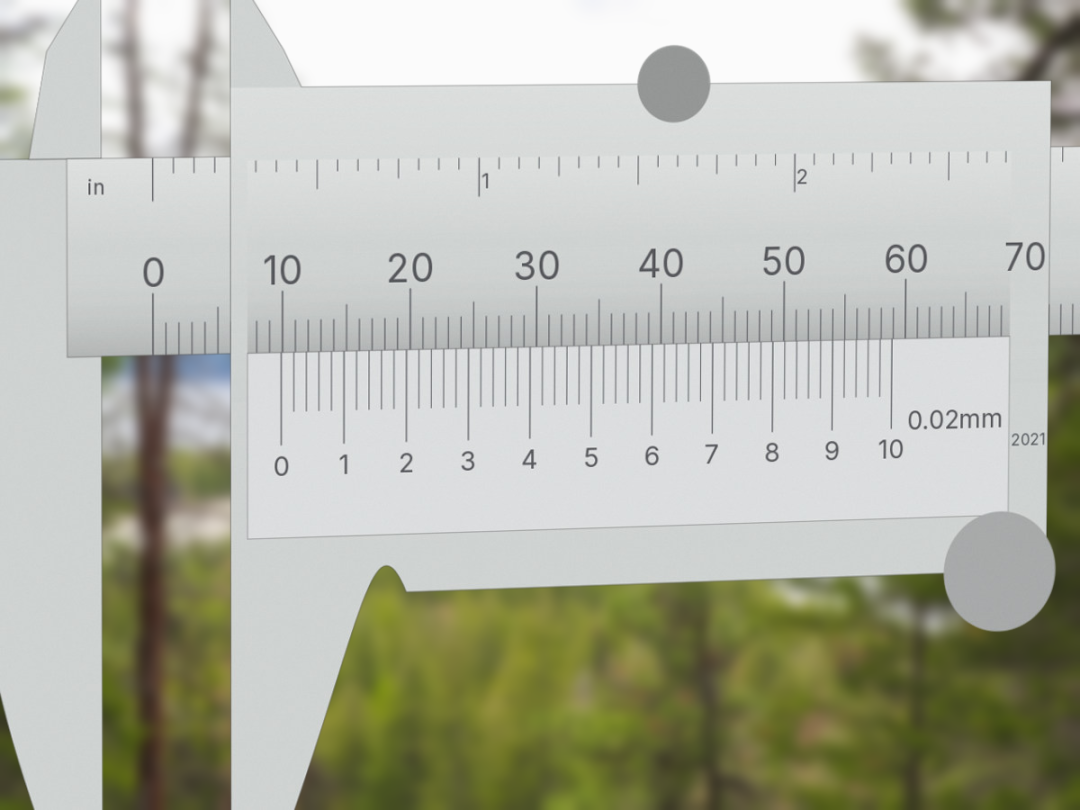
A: mm 9.9
